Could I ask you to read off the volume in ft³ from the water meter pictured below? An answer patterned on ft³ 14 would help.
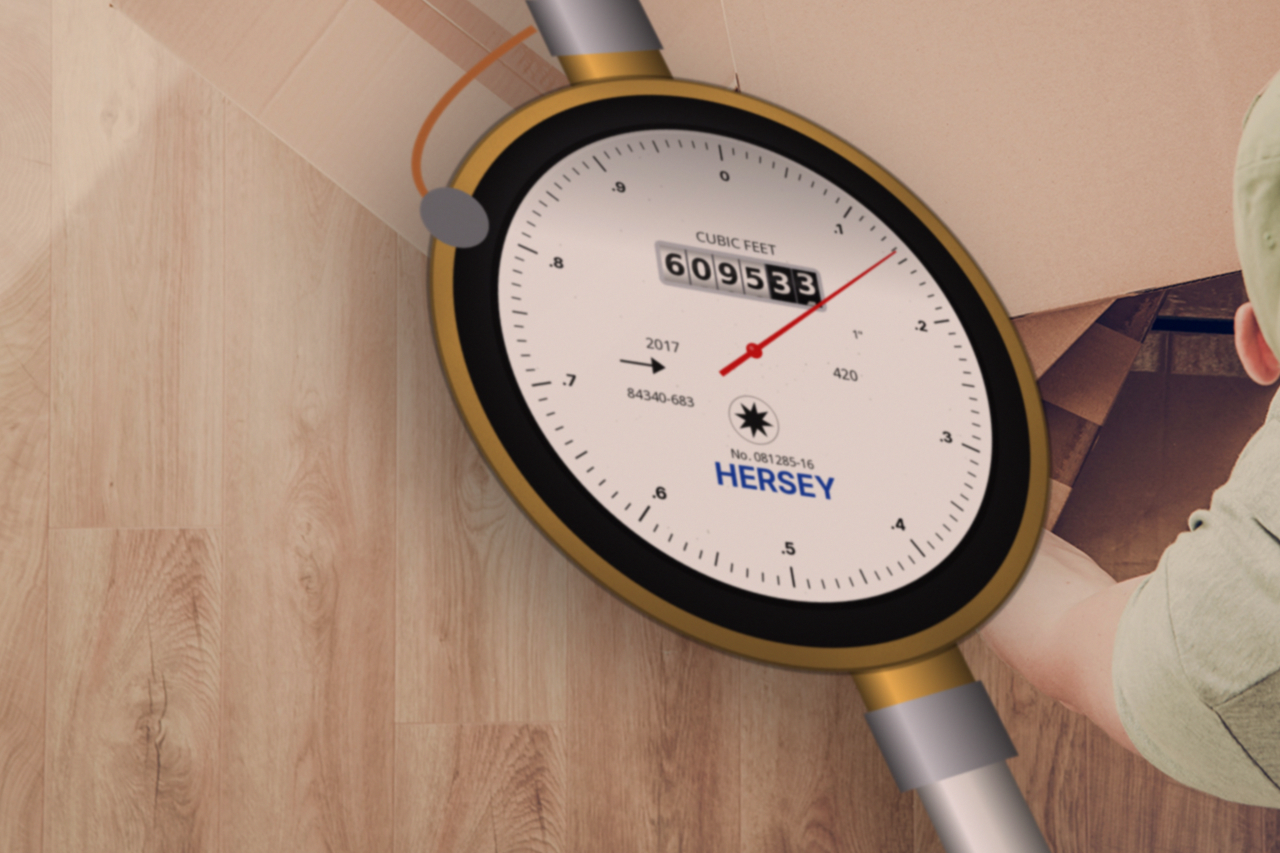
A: ft³ 609533.14
